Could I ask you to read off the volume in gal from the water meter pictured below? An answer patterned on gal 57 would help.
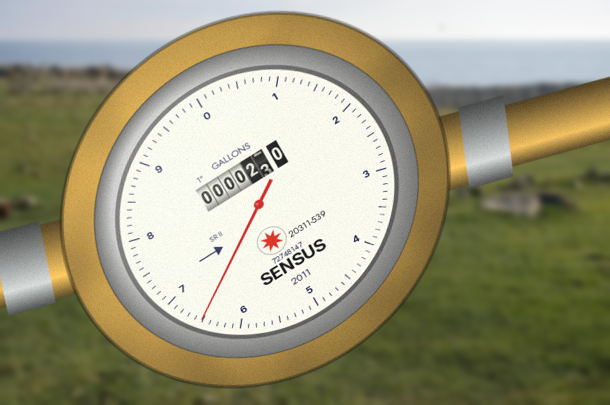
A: gal 226.5
